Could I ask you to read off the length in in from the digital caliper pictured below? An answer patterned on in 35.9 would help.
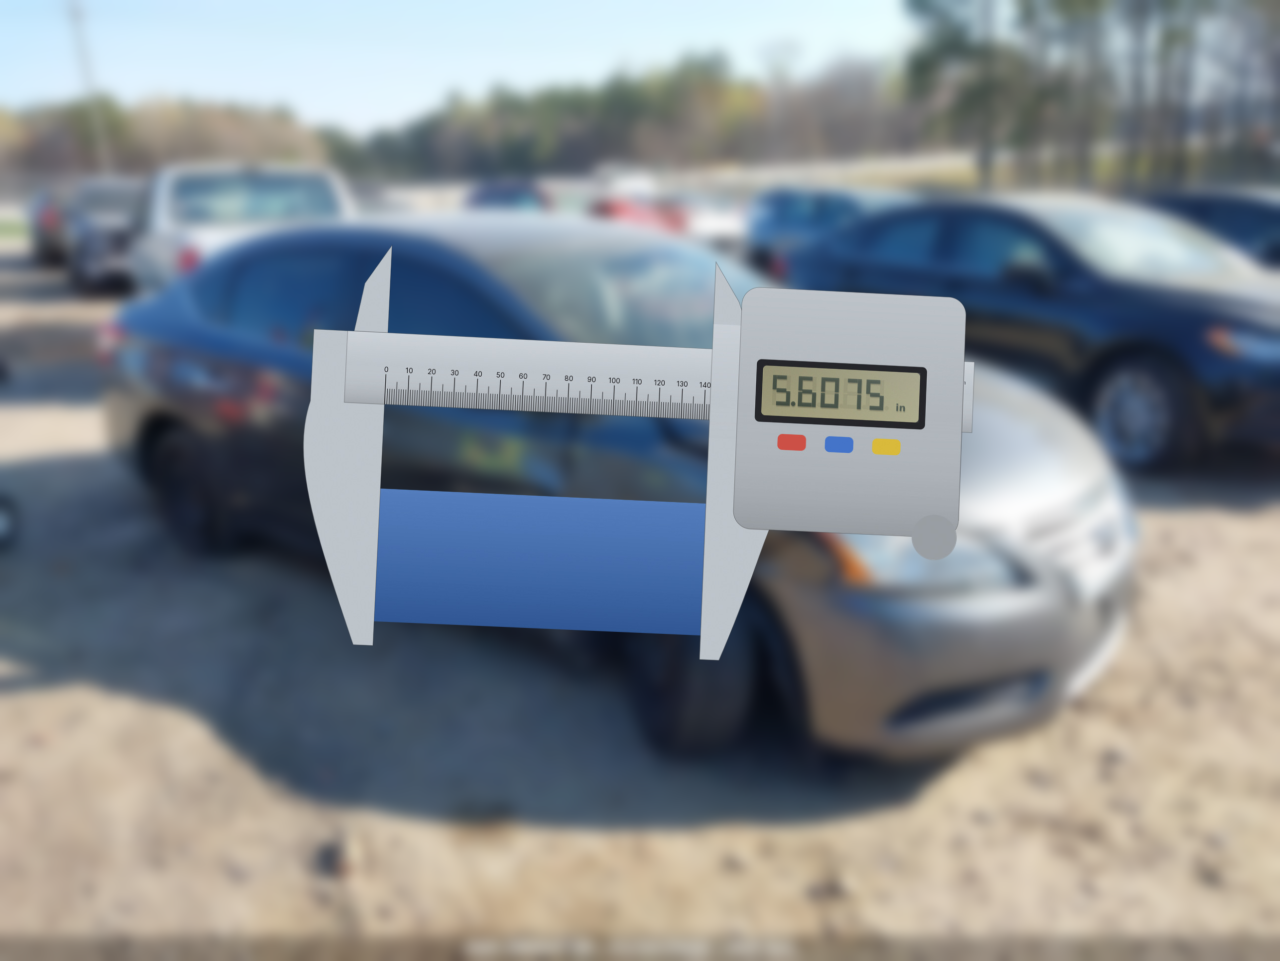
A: in 5.6075
